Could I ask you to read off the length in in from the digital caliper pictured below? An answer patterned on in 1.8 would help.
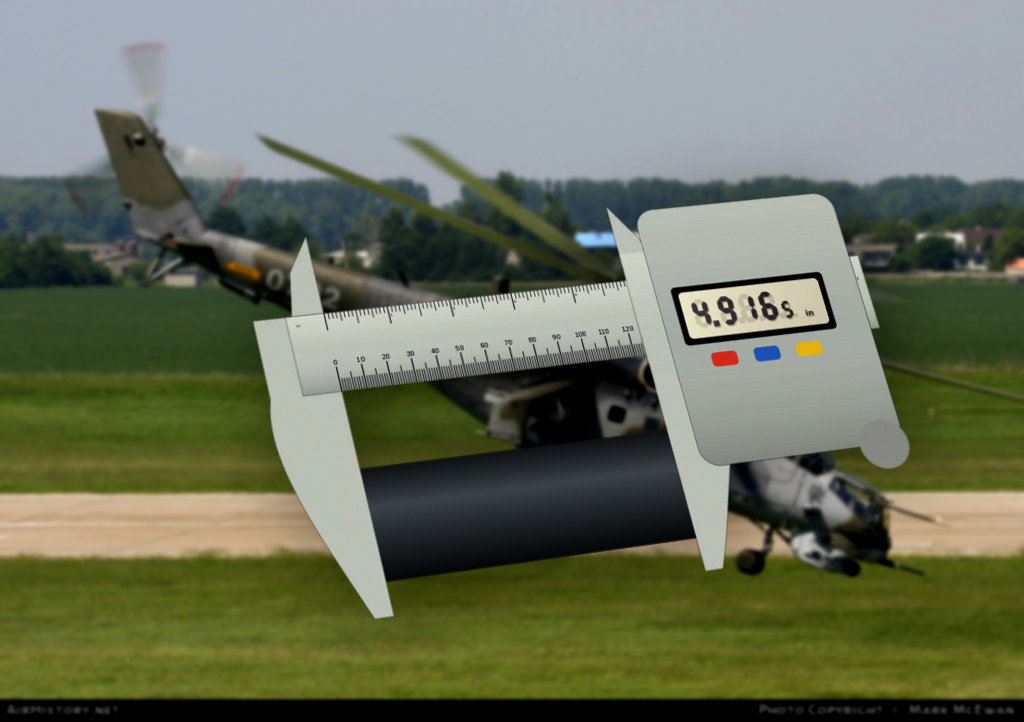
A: in 4.9165
